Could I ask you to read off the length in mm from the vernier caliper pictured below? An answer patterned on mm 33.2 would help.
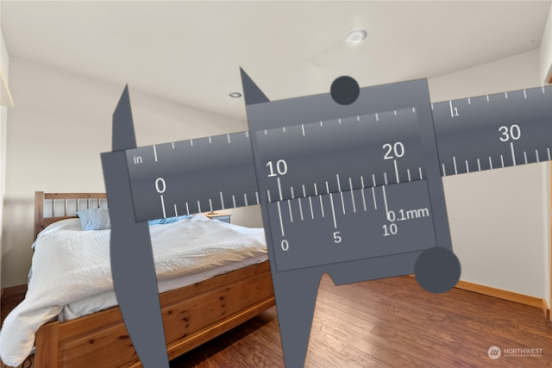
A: mm 9.7
